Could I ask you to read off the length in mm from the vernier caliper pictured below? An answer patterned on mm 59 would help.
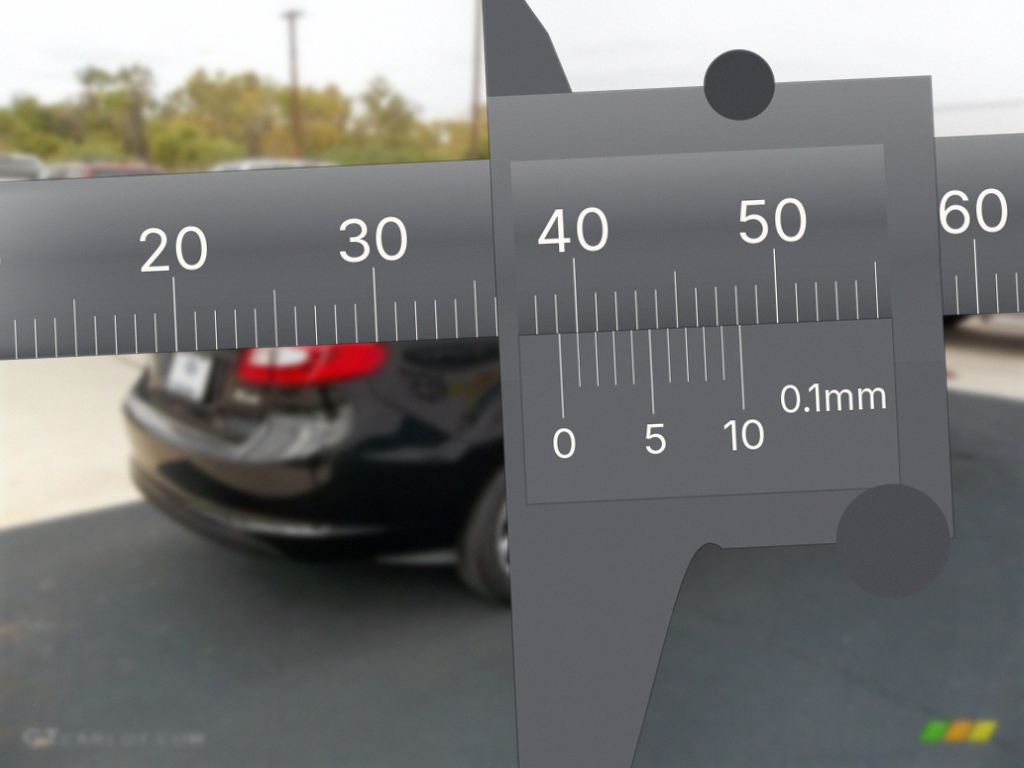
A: mm 39.1
